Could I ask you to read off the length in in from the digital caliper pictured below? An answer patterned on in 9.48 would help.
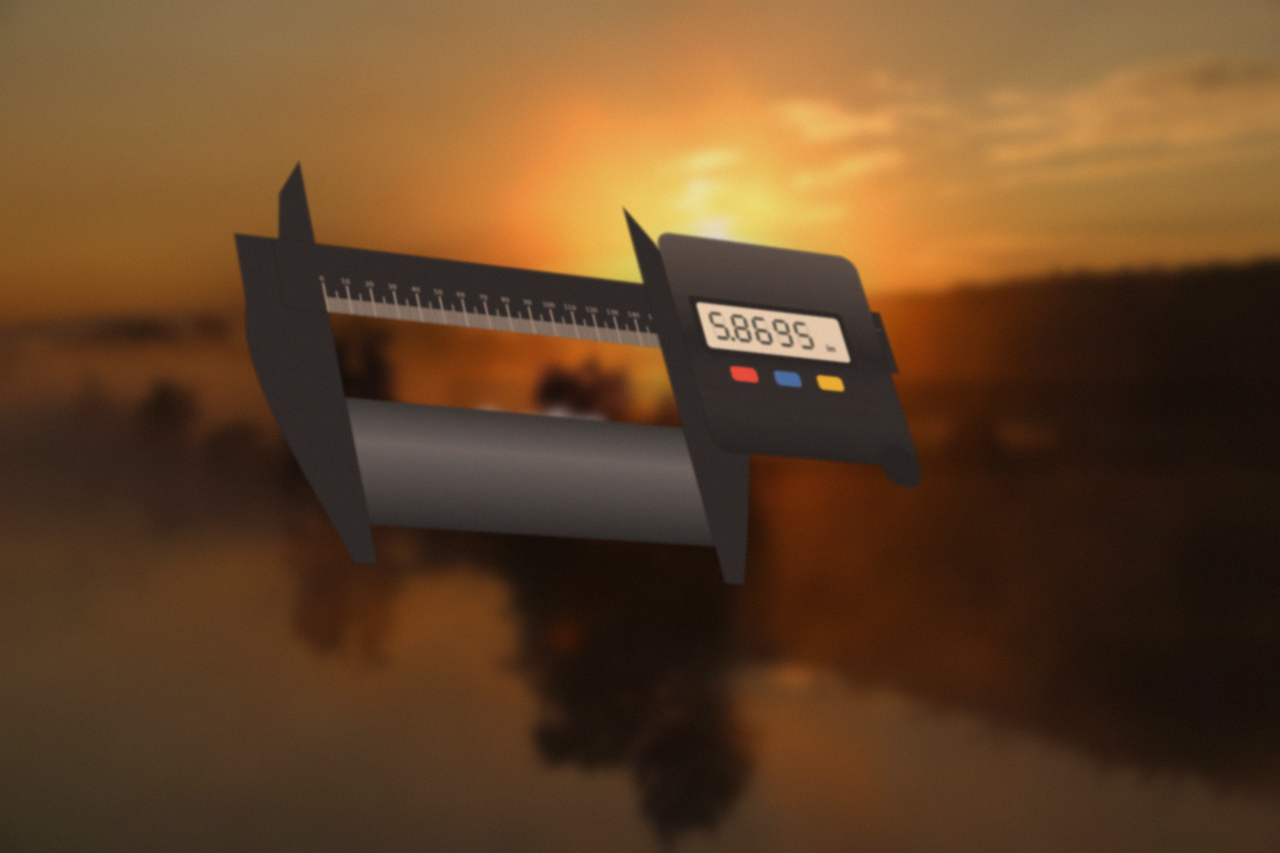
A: in 5.8695
